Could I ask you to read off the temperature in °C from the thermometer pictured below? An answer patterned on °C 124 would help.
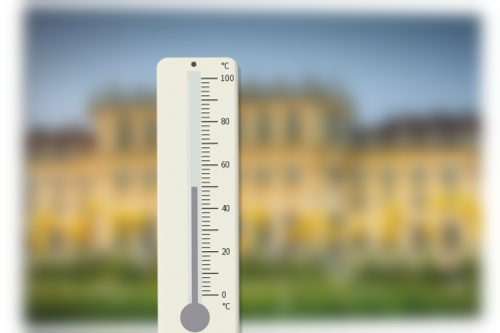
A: °C 50
